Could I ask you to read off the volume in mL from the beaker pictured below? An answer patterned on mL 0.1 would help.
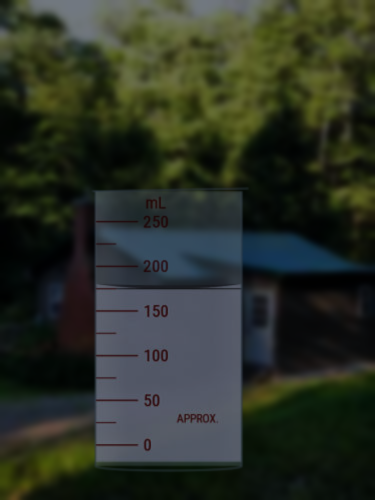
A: mL 175
